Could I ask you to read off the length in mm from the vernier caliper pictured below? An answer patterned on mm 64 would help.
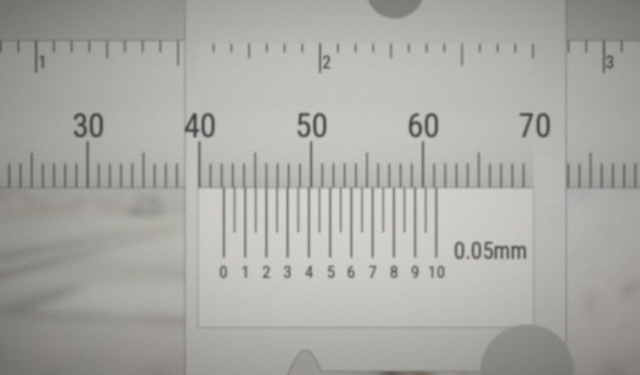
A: mm 42.2
